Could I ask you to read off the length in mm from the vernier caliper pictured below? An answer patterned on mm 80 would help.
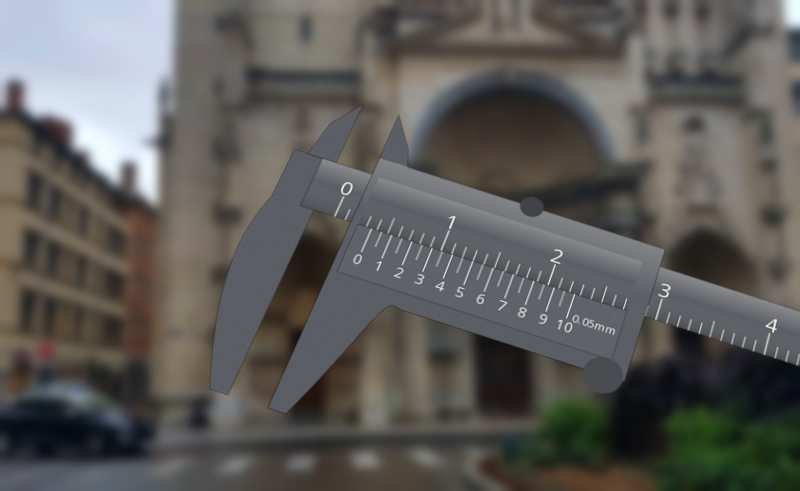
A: mm 3.5
